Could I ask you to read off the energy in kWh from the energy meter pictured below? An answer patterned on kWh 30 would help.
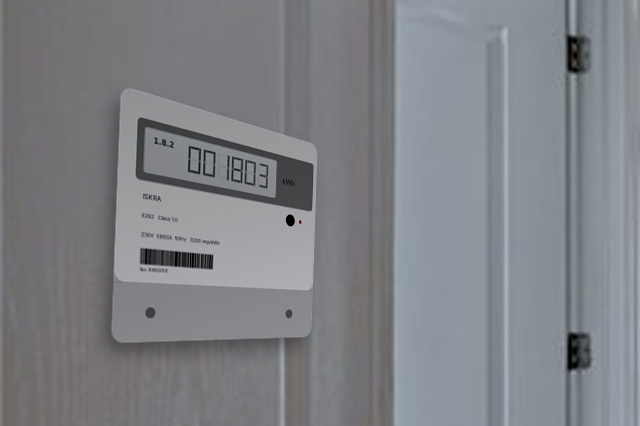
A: kWh 1803
